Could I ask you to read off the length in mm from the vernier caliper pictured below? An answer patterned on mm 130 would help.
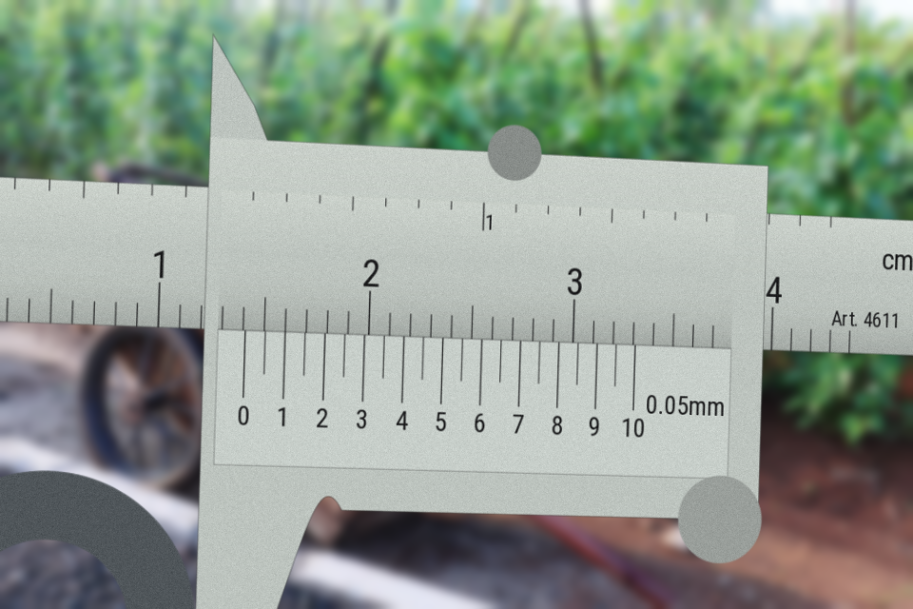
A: mm 14.1
